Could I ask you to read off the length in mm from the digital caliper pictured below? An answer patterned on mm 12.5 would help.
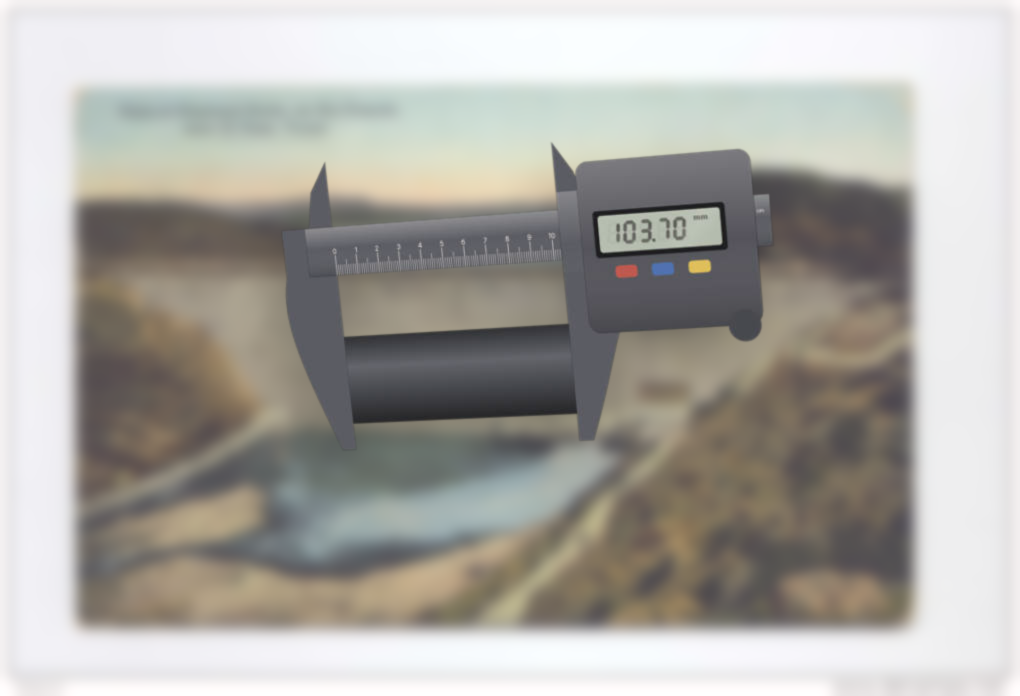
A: mm 103.70
